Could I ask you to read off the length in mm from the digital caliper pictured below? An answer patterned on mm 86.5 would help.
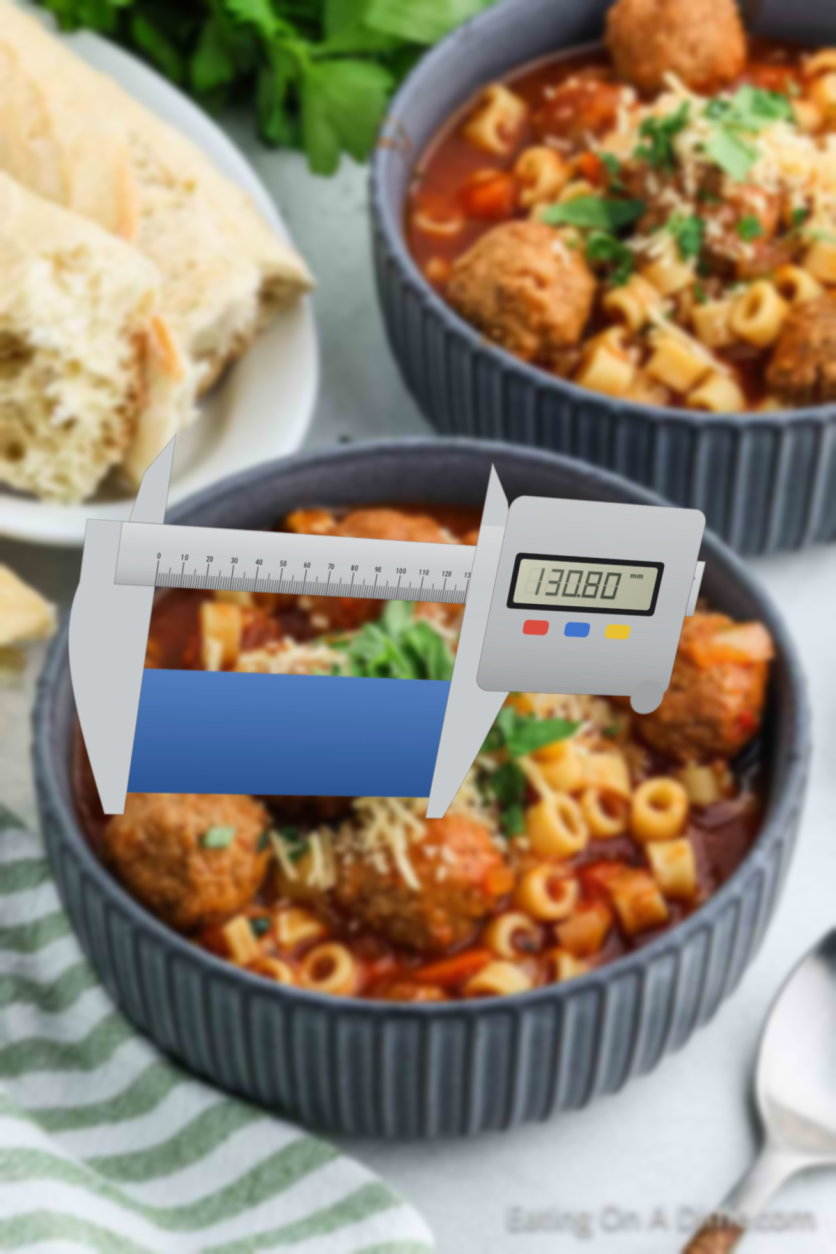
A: mm 130.80
